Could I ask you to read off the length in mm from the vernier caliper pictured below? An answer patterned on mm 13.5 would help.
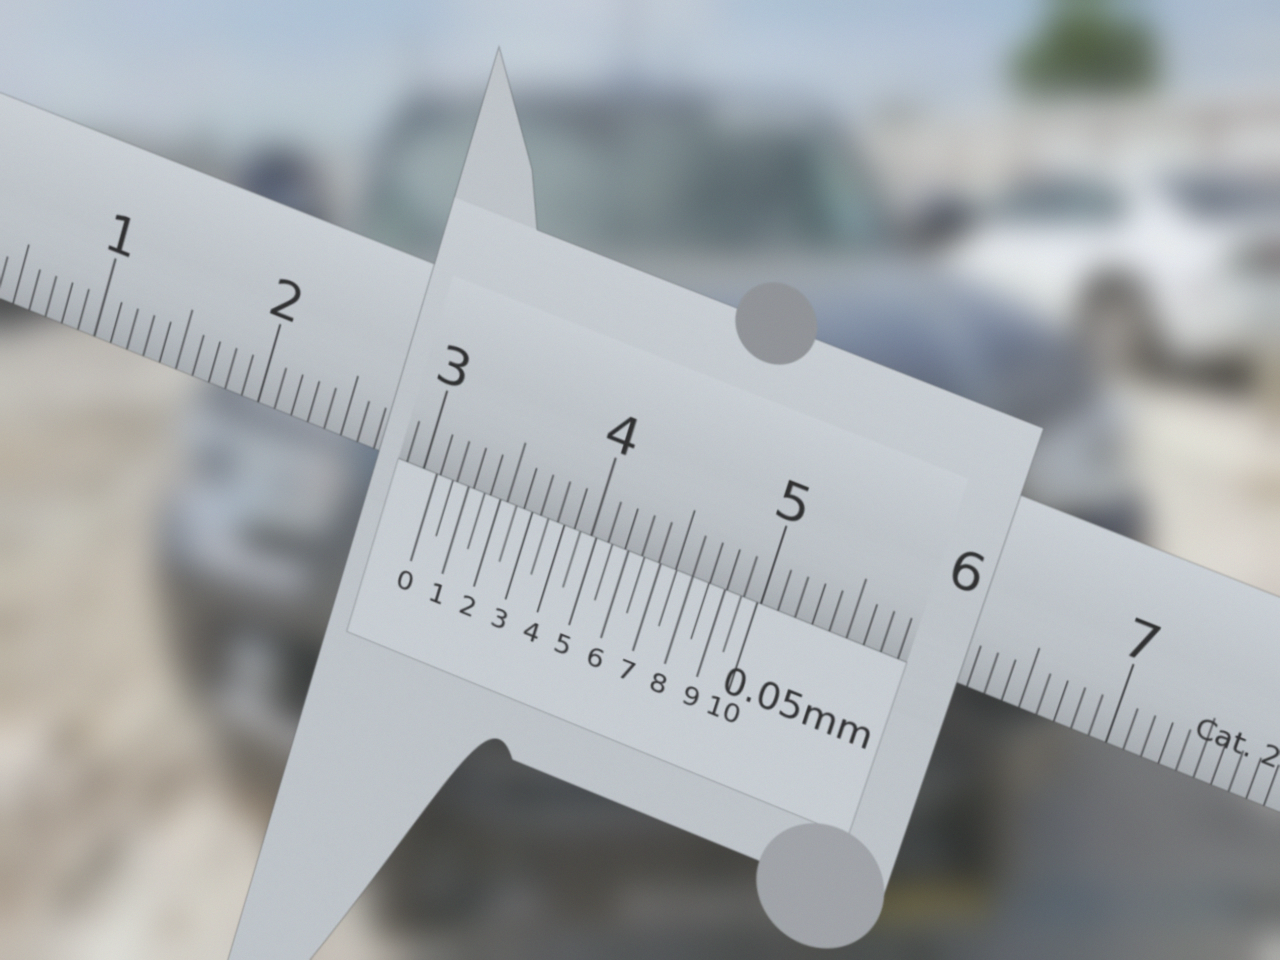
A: mm 30.8
